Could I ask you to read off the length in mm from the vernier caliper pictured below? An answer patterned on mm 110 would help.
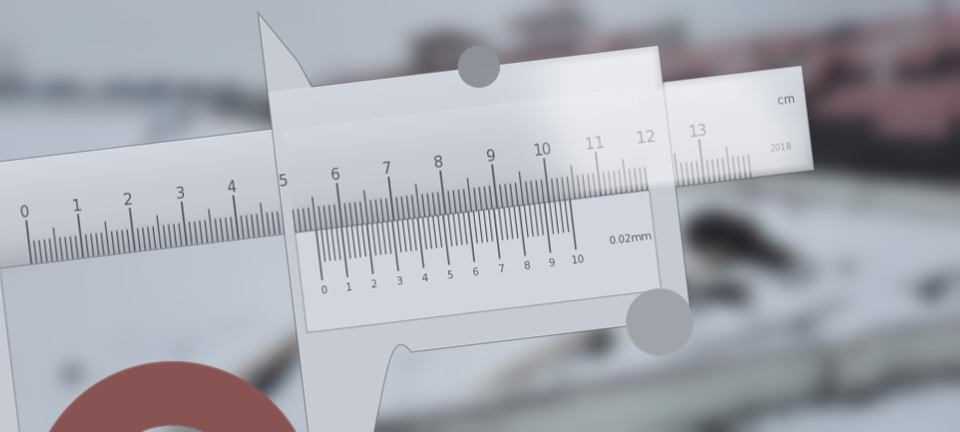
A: mm 55.0
